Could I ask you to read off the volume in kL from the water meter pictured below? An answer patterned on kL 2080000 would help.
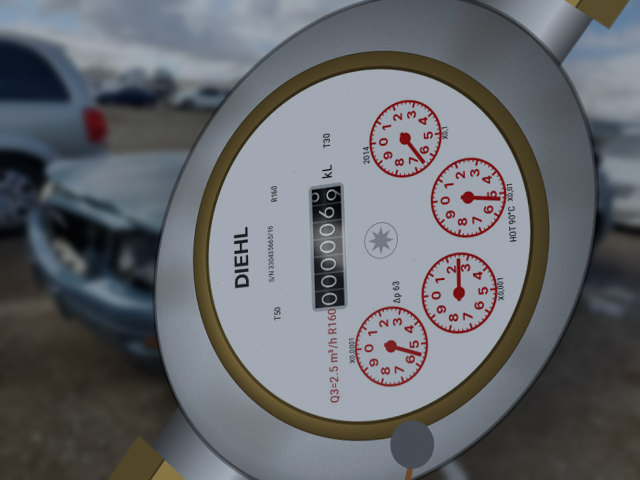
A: kL 68.6525
